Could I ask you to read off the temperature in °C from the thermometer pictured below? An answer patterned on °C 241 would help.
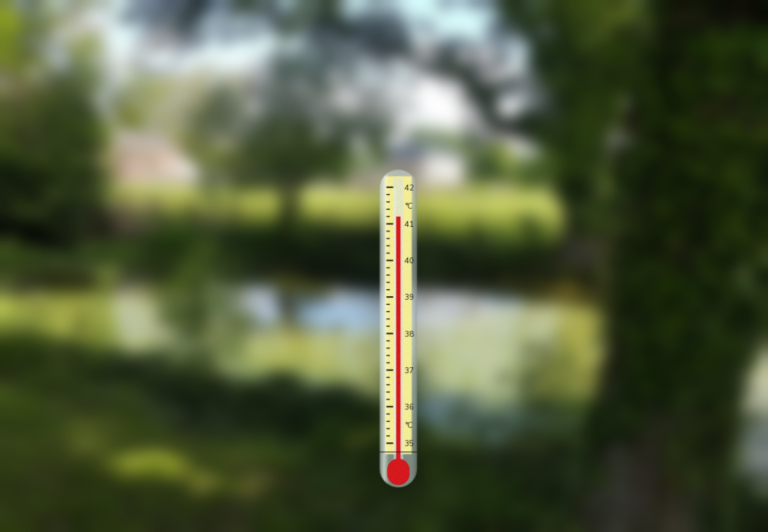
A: °C 41.2
